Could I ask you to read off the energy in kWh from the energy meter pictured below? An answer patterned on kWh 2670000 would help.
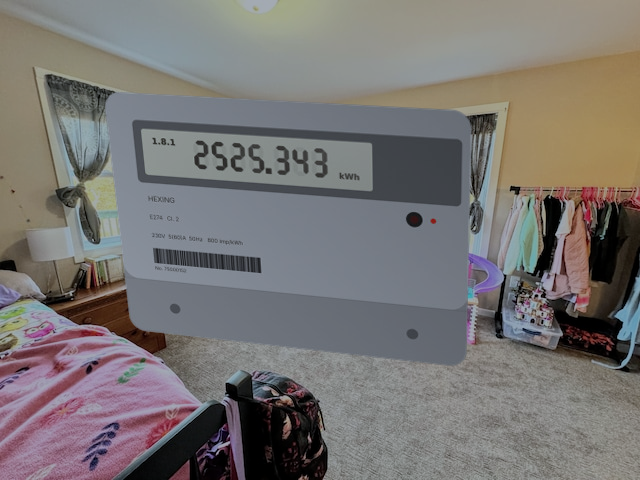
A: kWh 2525.343
